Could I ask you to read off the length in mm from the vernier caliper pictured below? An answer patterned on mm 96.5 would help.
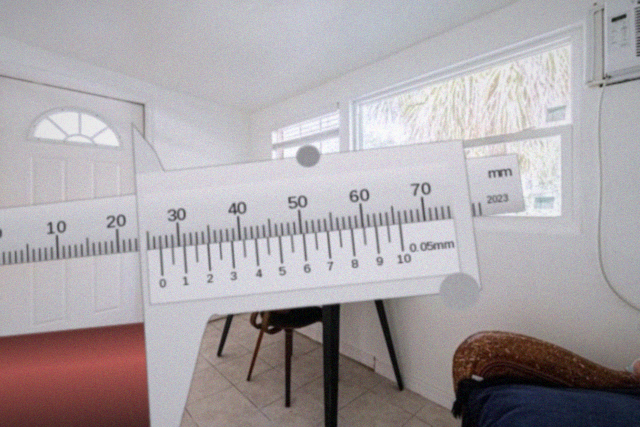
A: mm 27.0
